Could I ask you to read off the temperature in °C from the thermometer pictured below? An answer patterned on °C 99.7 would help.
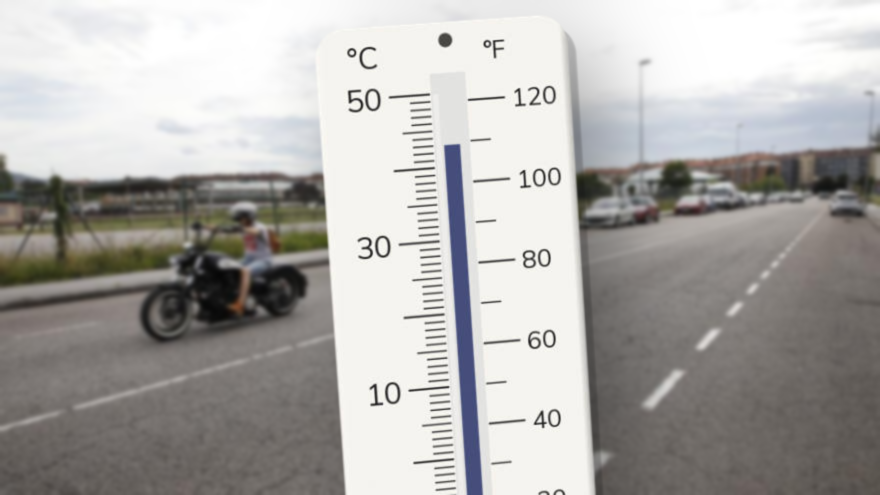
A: °C 43
